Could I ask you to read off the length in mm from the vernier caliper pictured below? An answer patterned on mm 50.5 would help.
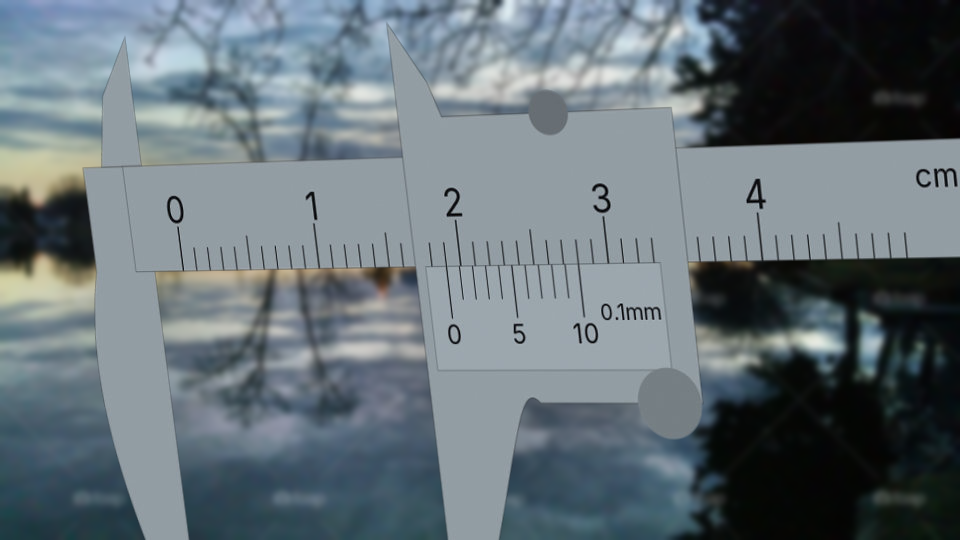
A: mm 19.0
